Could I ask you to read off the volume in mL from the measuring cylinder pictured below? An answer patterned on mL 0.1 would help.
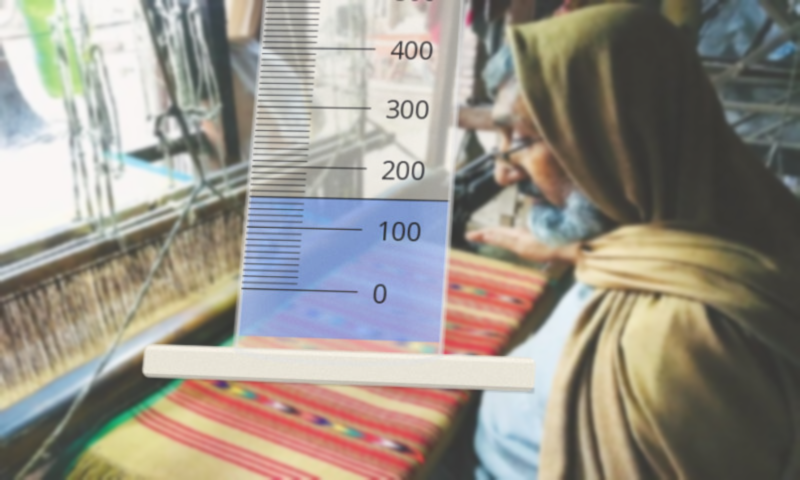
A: mL 150
